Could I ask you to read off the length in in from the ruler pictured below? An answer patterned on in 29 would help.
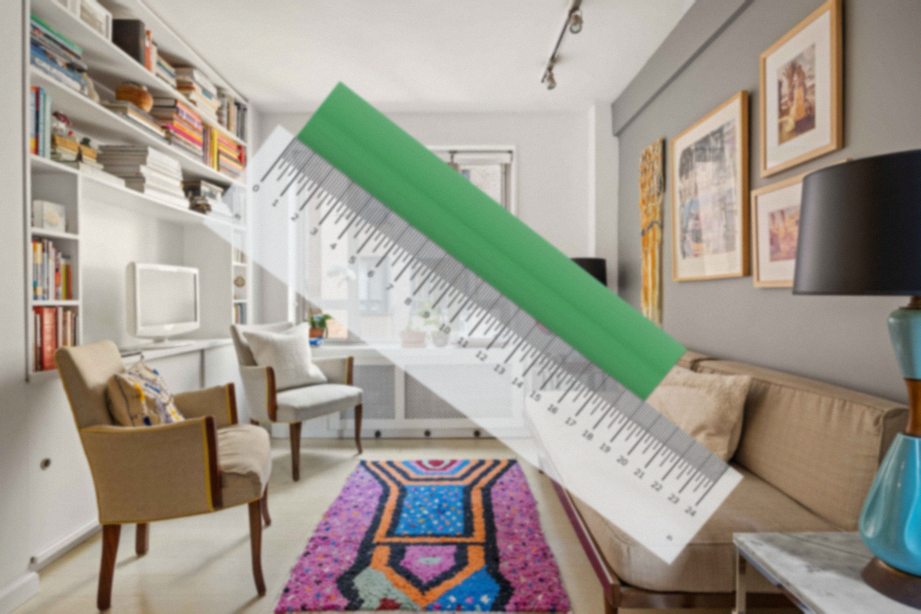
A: in 19
